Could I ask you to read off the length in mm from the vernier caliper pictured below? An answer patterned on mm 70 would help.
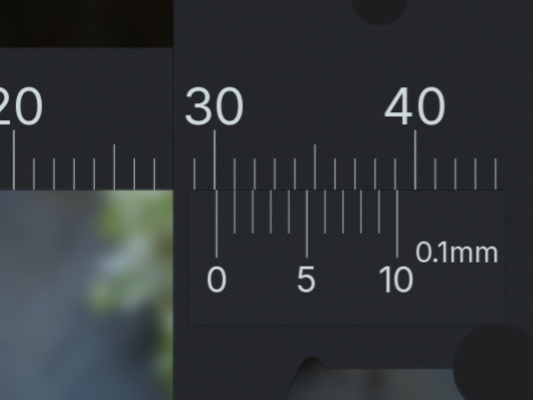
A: mm 30.1
